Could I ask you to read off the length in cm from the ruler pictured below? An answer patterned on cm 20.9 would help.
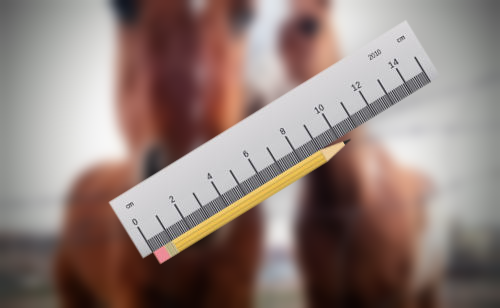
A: cm 10.5
